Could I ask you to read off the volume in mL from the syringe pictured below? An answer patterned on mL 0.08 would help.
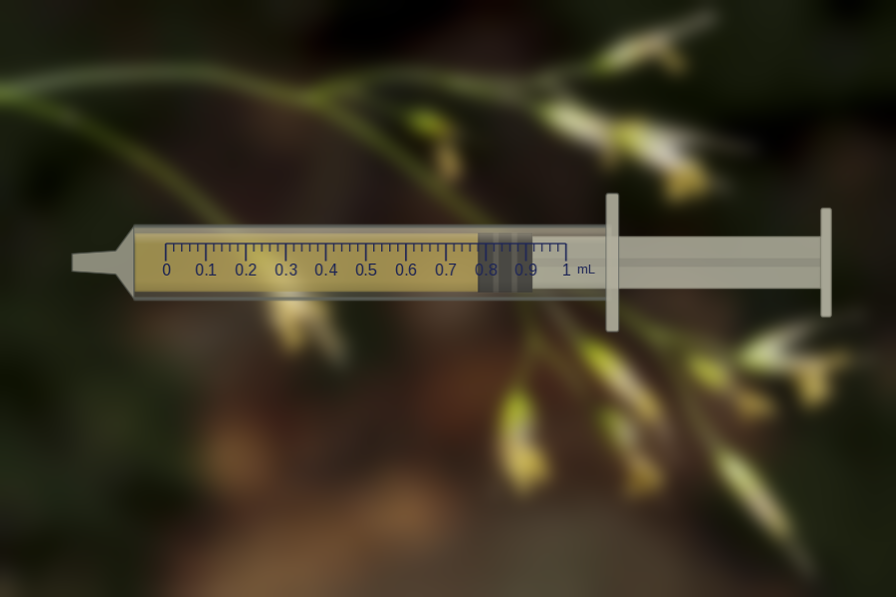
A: mL 0.78
